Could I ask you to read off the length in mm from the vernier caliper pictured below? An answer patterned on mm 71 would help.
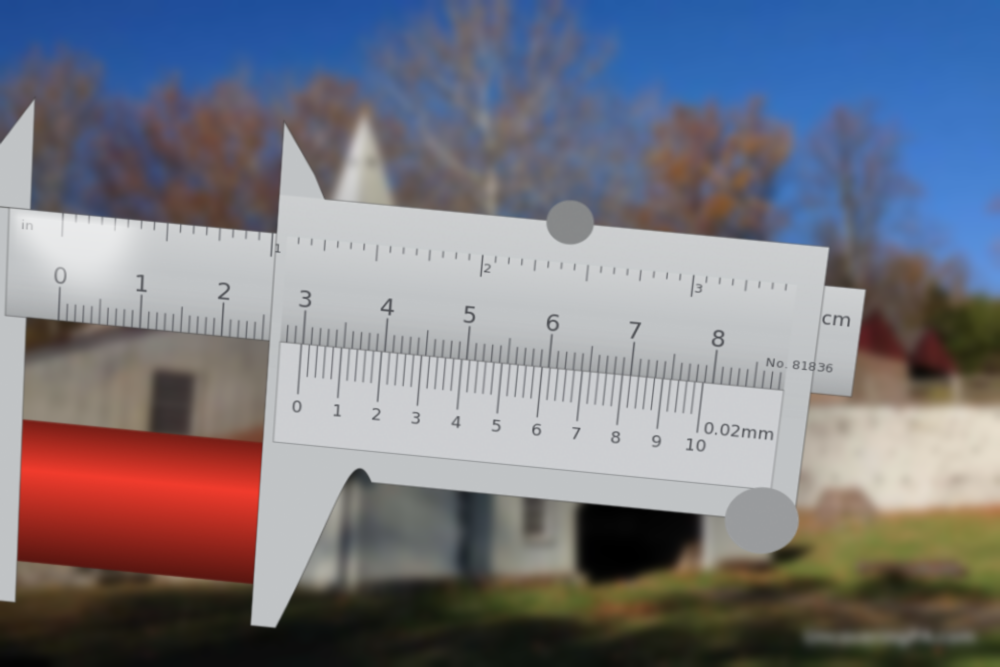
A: mm 29.8
